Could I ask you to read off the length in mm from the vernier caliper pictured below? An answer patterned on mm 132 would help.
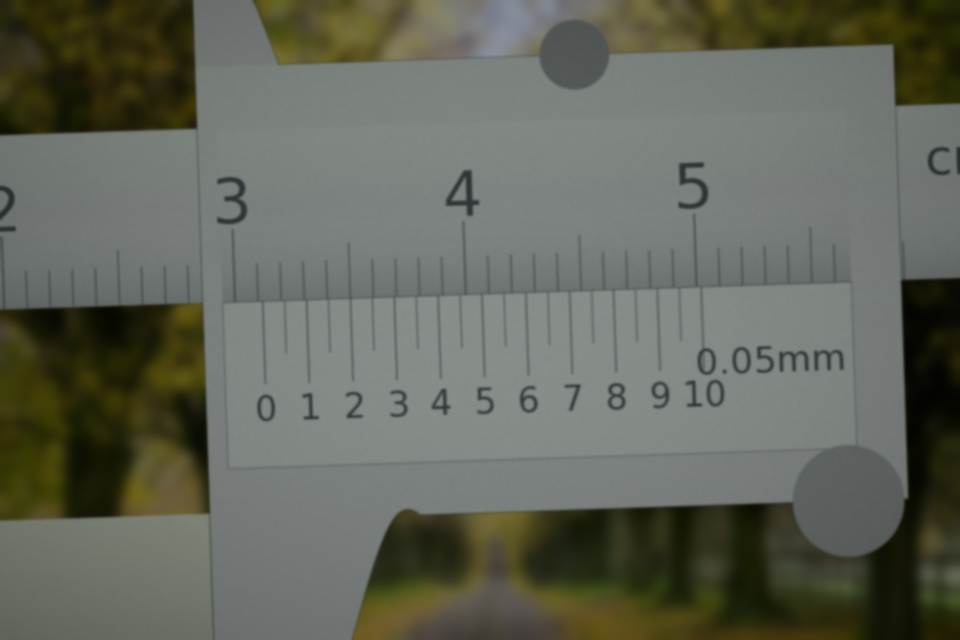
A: mm 31.2
